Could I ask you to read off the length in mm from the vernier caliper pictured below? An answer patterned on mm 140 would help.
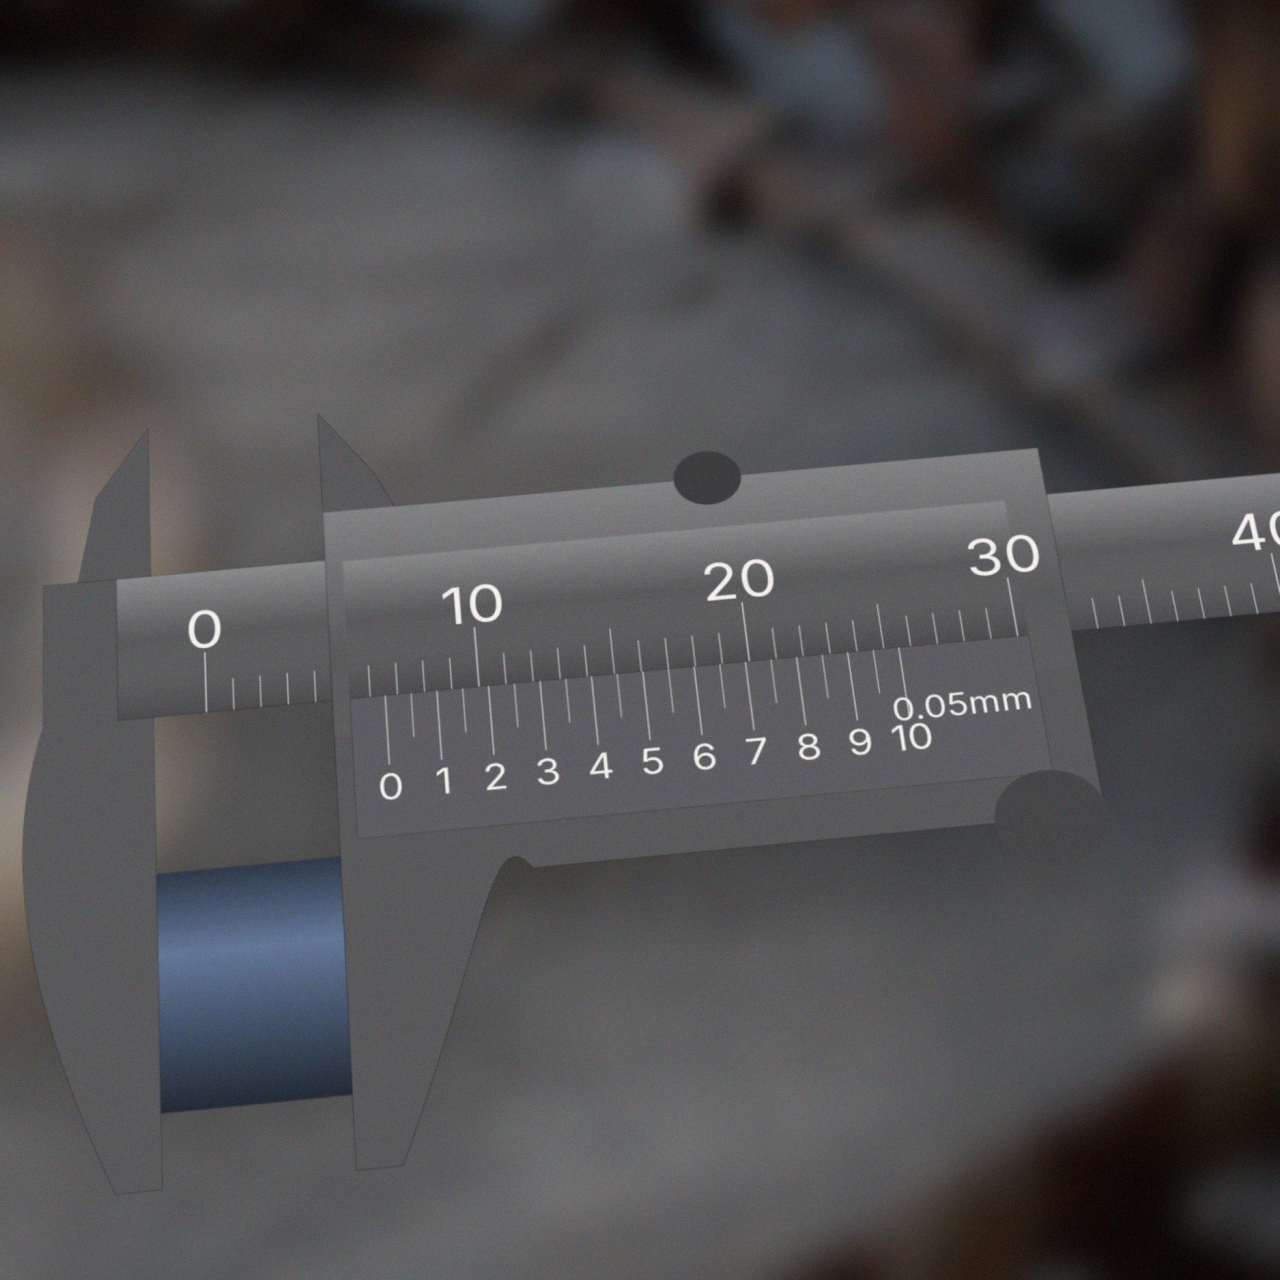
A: mm 6.55
